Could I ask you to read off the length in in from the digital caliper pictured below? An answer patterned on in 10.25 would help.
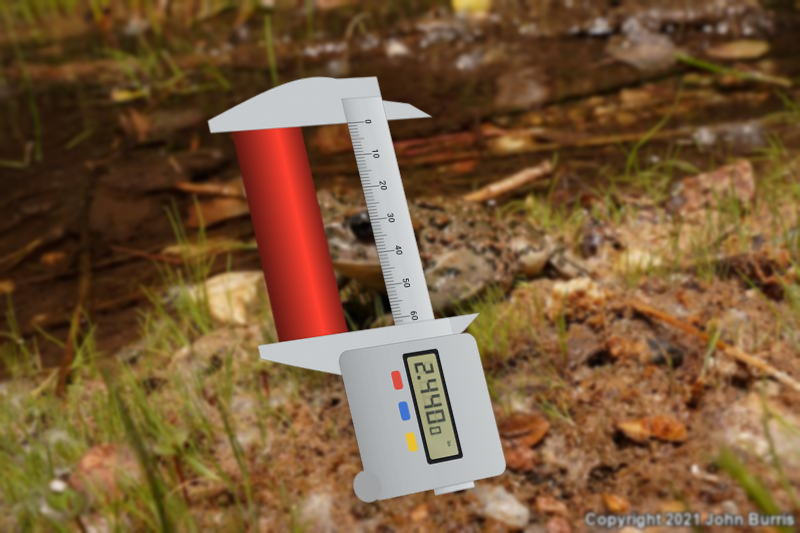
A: in 2.4400
